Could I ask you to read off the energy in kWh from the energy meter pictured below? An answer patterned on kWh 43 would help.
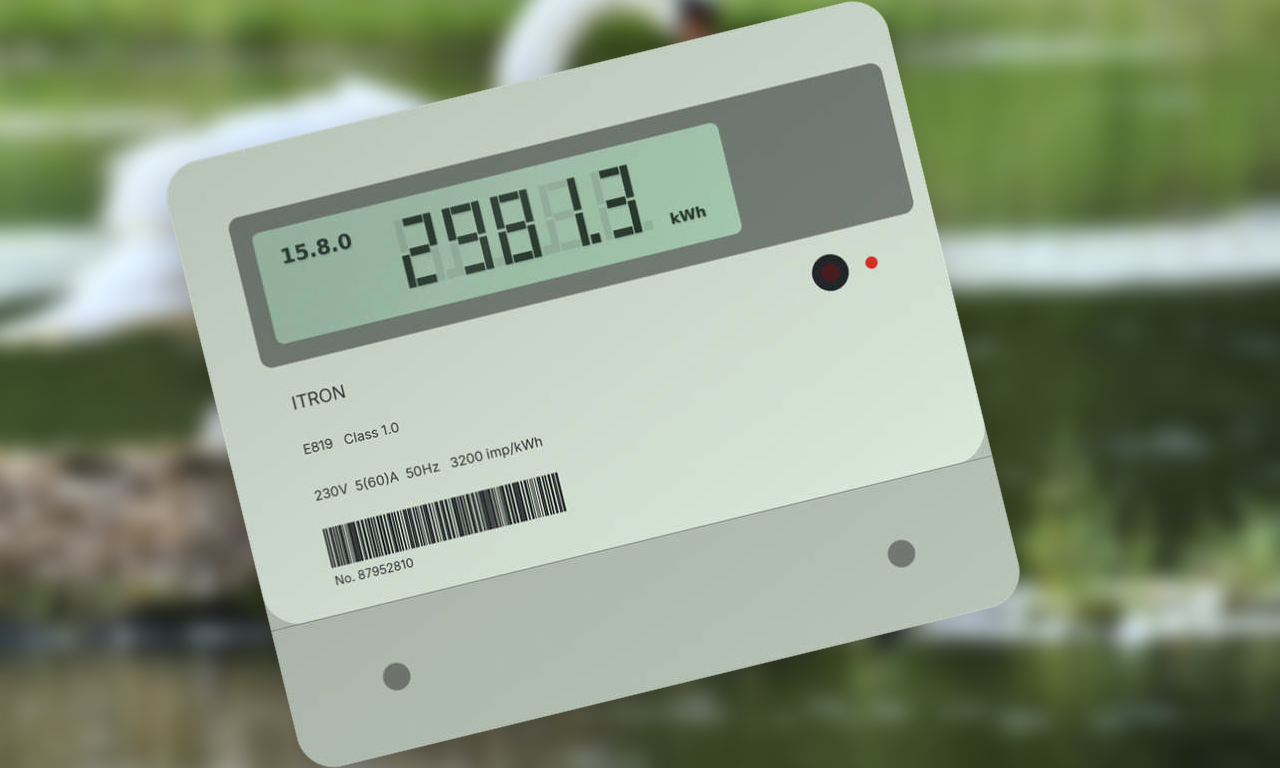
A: kWh 2981.3
